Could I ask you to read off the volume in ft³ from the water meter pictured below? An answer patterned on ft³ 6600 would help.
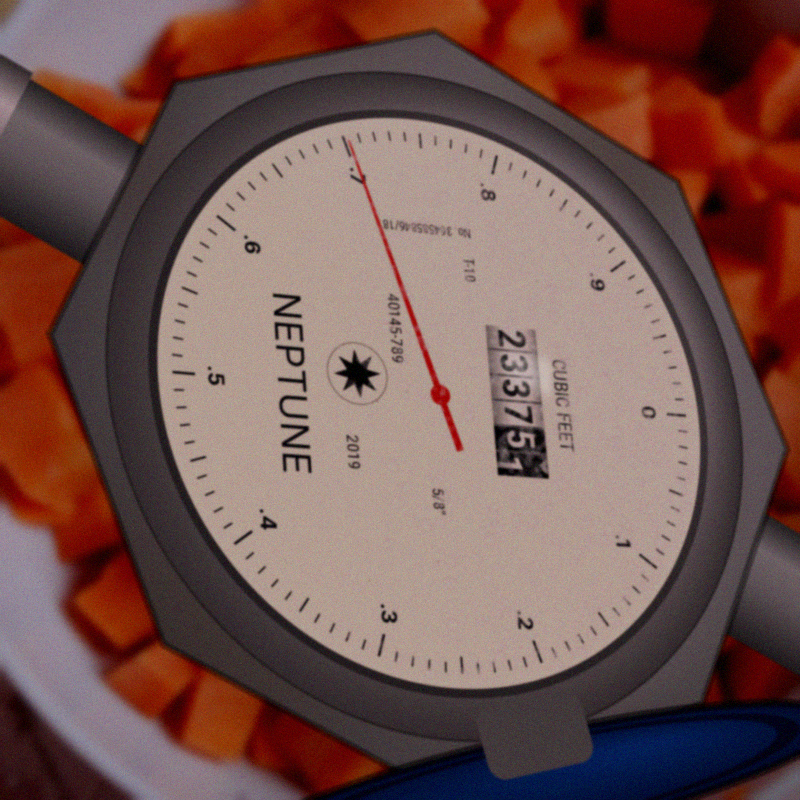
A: ft³ 233750.70
